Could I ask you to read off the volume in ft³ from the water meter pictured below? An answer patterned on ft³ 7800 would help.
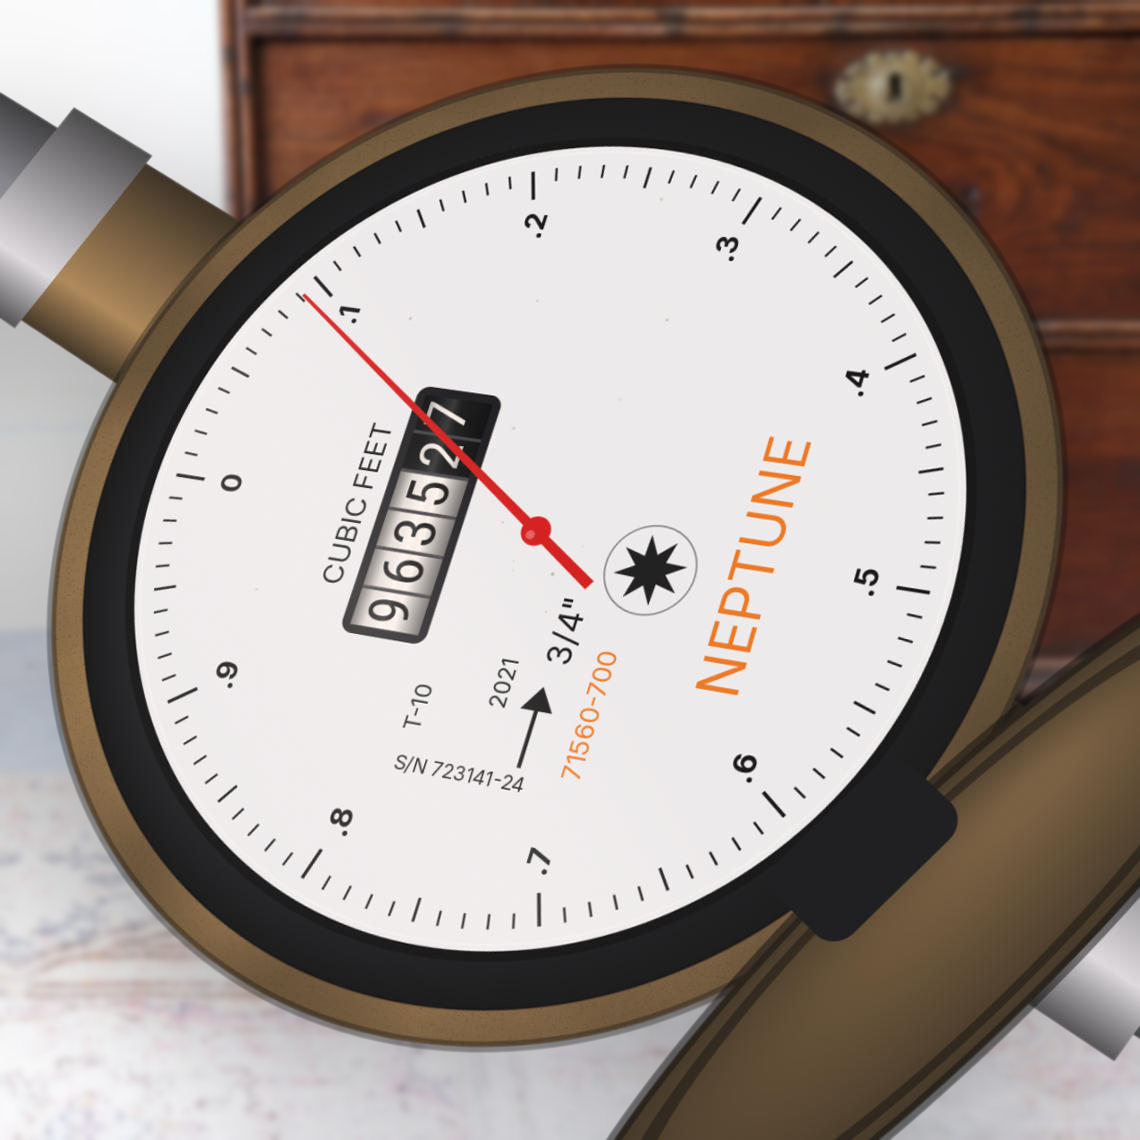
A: ft³ 963527.09
